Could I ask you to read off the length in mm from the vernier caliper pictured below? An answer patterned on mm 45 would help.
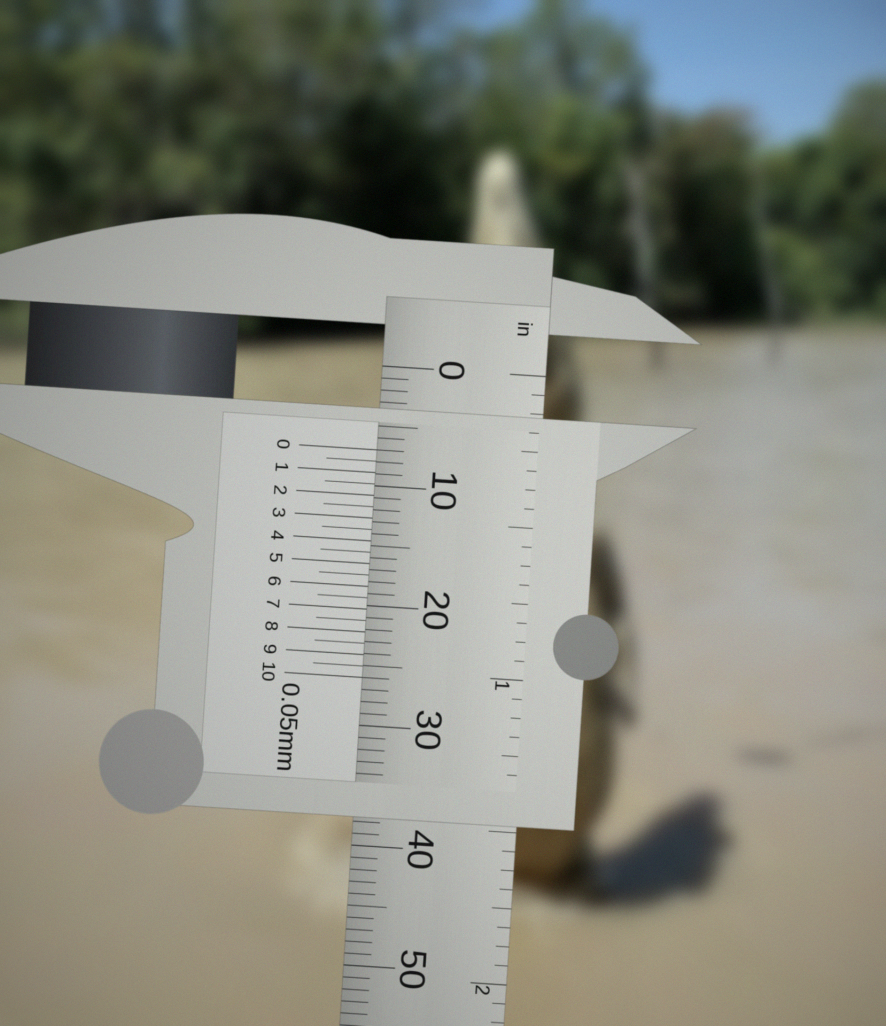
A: mm 7.0
